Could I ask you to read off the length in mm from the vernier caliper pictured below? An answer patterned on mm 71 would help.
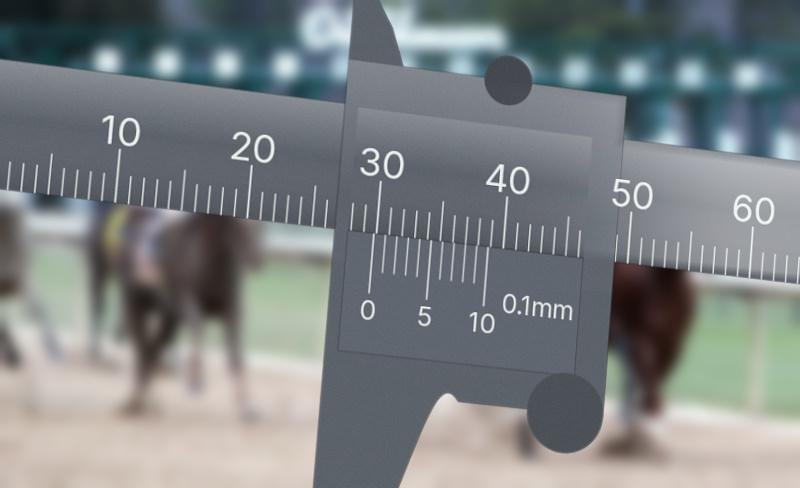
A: mm 29.8
